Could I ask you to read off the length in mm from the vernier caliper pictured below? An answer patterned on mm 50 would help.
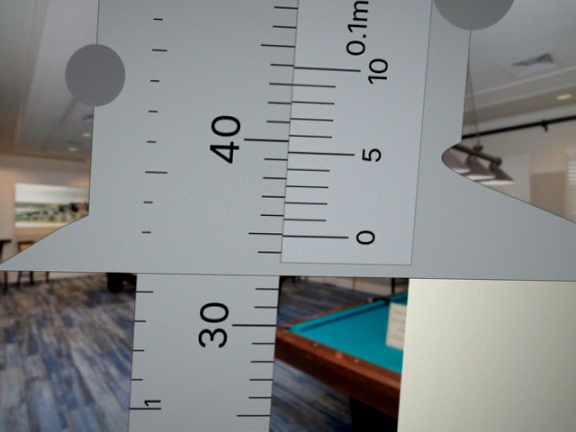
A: mm 34.9
